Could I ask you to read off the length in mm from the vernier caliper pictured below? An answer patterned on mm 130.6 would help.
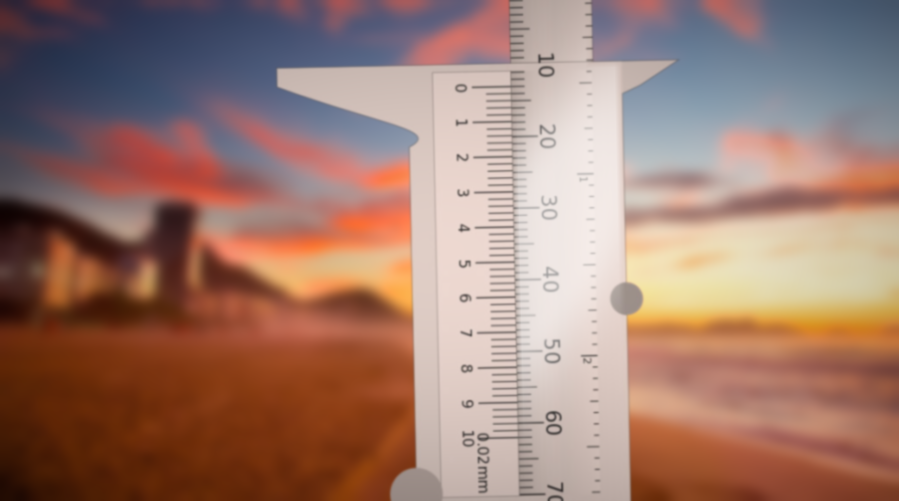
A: mm 13.0
